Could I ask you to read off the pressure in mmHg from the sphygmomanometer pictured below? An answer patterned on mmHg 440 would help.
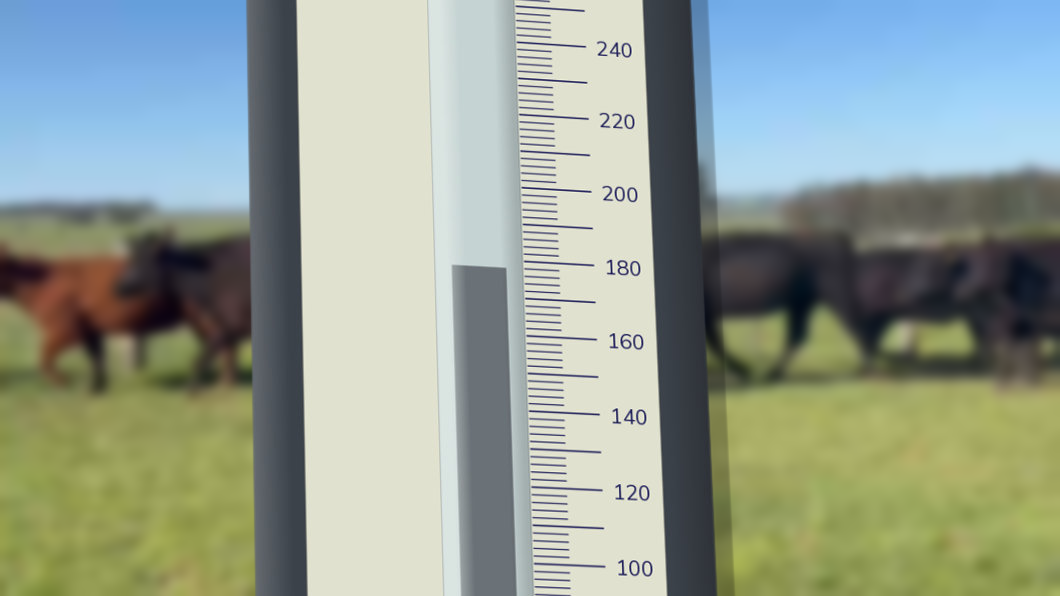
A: mmHg 178
